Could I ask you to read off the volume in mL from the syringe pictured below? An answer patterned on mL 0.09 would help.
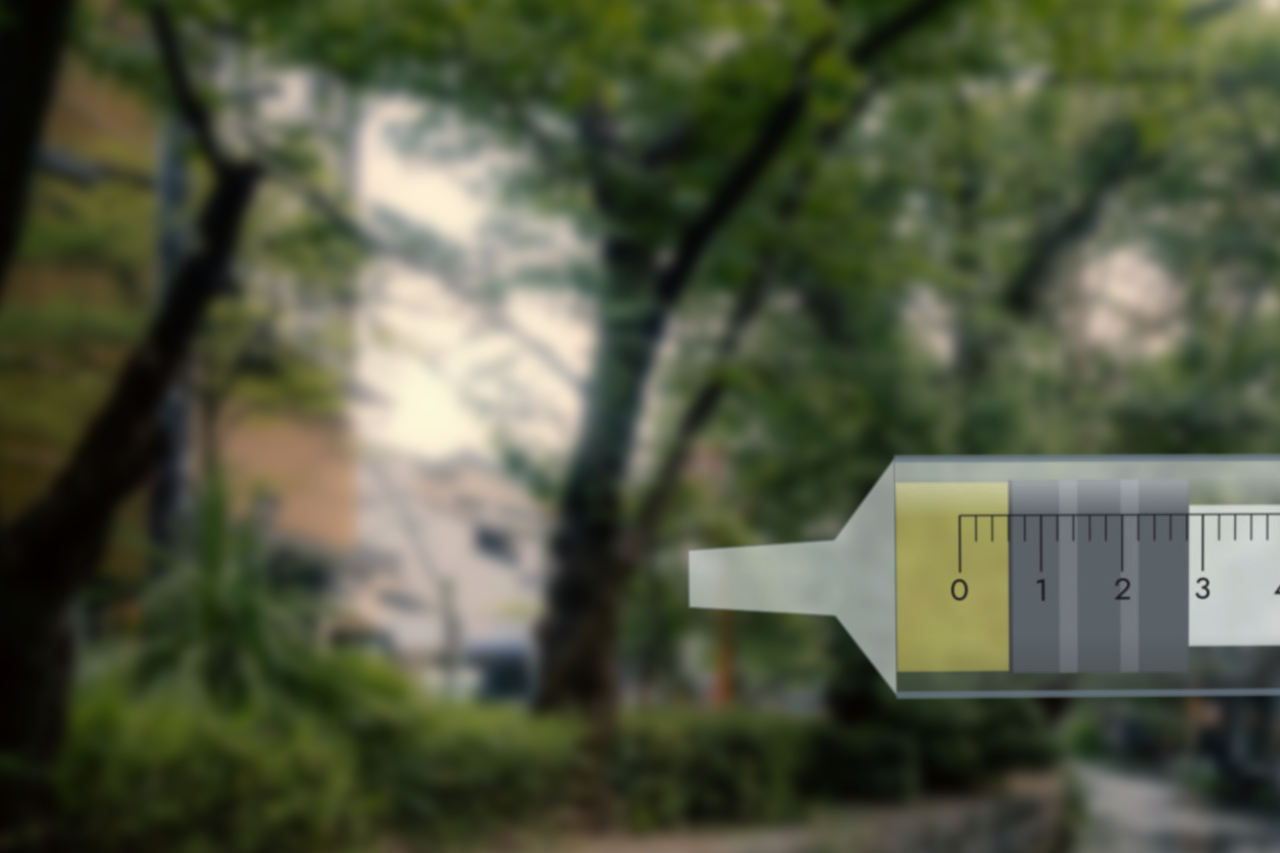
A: mL 0.6
